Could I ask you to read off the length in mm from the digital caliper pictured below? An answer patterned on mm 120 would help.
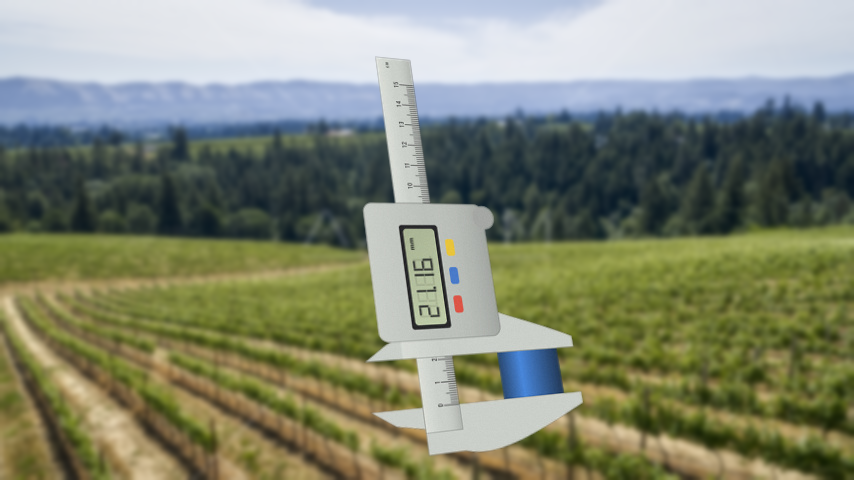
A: mm 21.16
